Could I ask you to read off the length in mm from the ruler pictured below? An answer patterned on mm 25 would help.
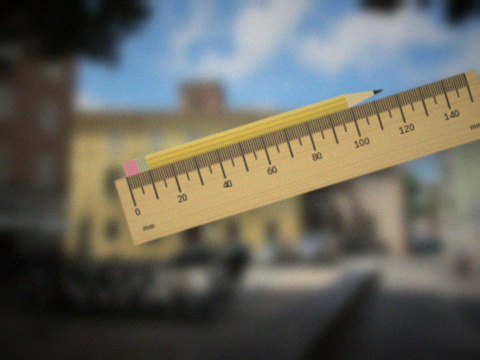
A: mm 115
